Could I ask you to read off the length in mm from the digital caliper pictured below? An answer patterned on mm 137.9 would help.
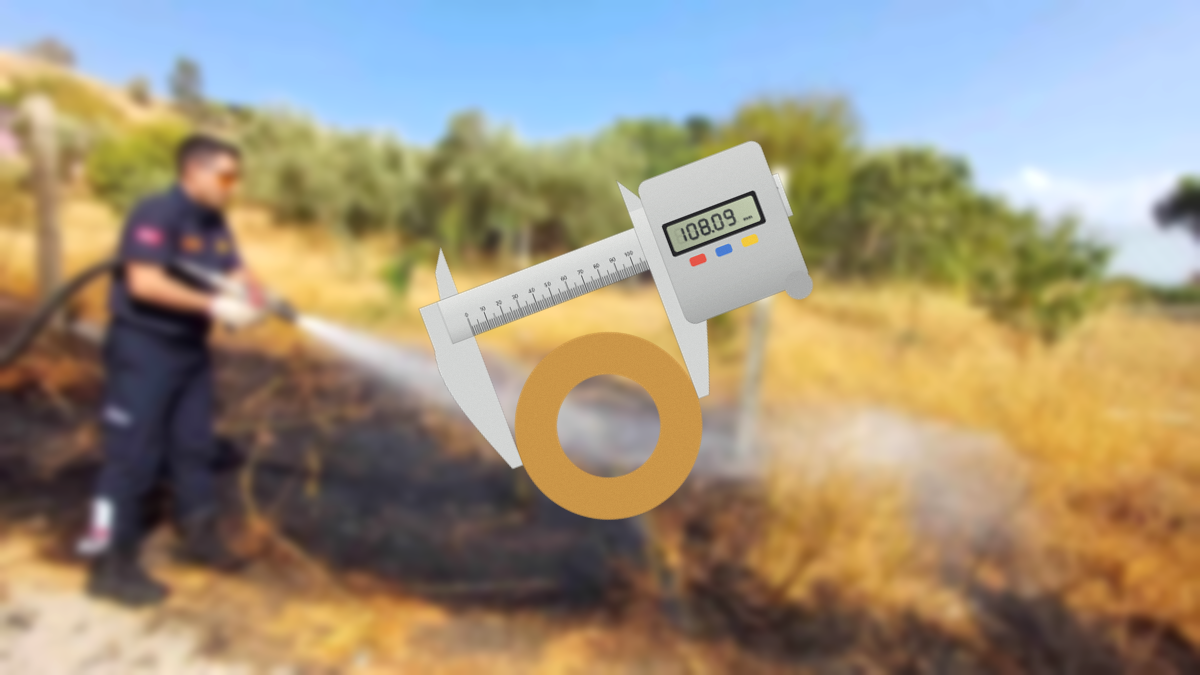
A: mm 108.09
